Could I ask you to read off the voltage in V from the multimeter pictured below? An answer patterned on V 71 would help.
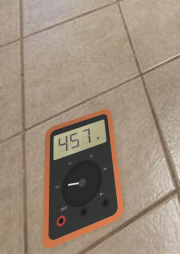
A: V 457
